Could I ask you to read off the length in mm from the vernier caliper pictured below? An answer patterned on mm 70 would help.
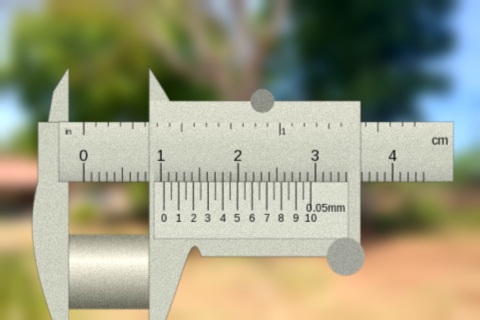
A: mm 10.4
